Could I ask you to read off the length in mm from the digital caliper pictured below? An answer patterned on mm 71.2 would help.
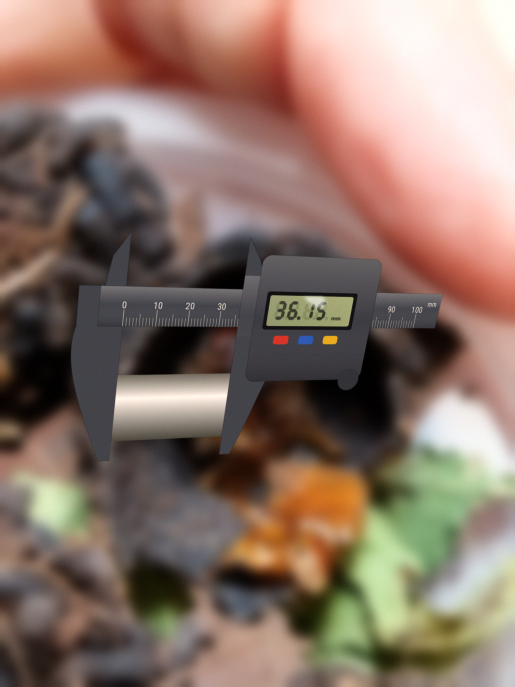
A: mm 36.15
